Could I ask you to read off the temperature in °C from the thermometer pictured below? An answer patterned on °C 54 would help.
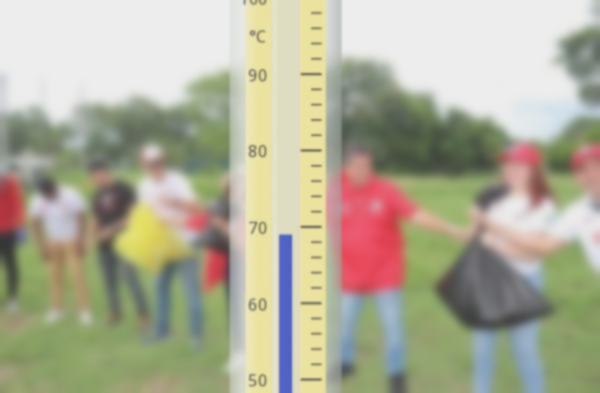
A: °C 69
